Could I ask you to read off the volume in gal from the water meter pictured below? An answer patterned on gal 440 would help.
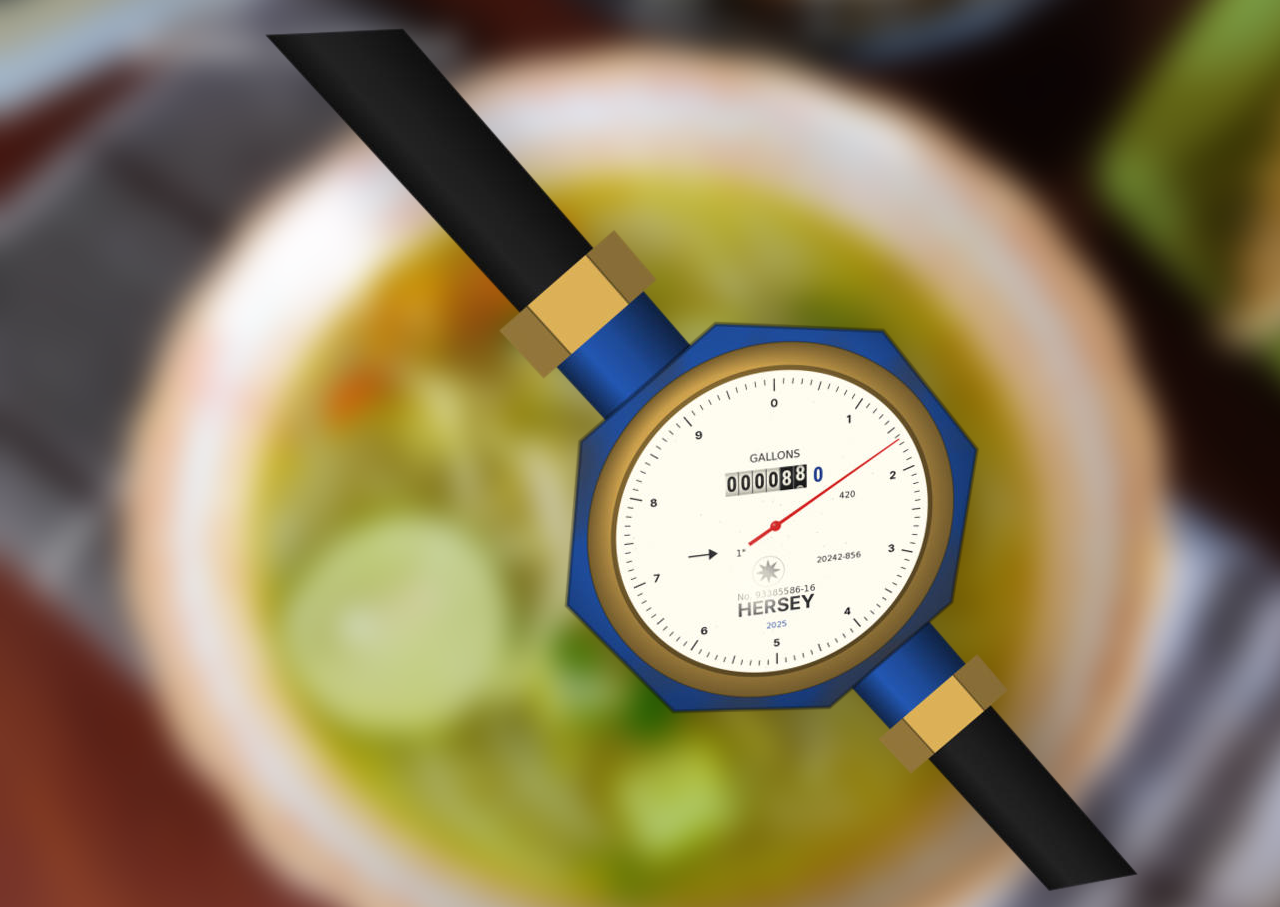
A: gal 881.6
